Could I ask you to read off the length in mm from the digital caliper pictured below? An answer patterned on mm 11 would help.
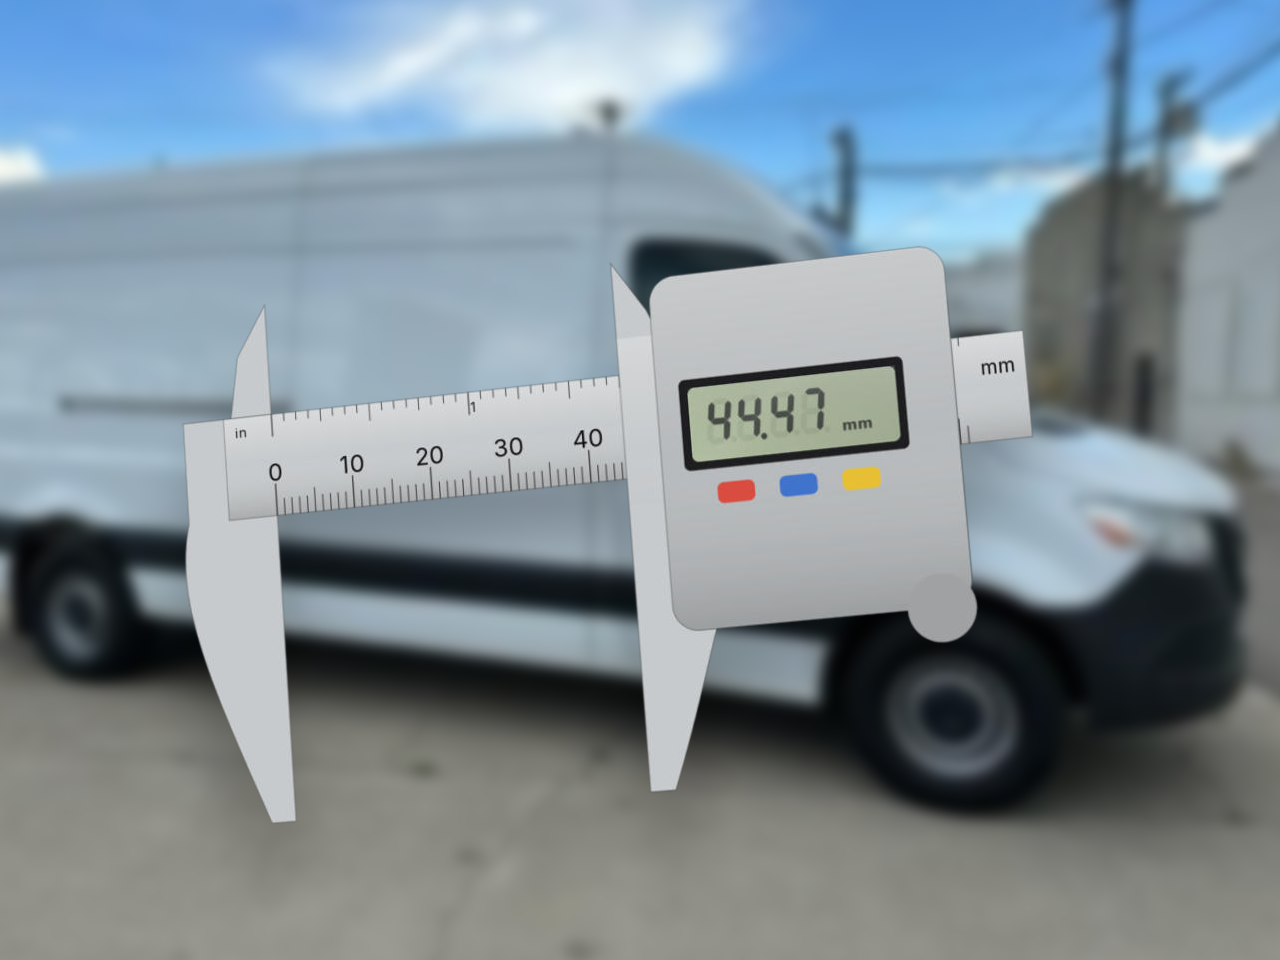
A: mm 44.47
